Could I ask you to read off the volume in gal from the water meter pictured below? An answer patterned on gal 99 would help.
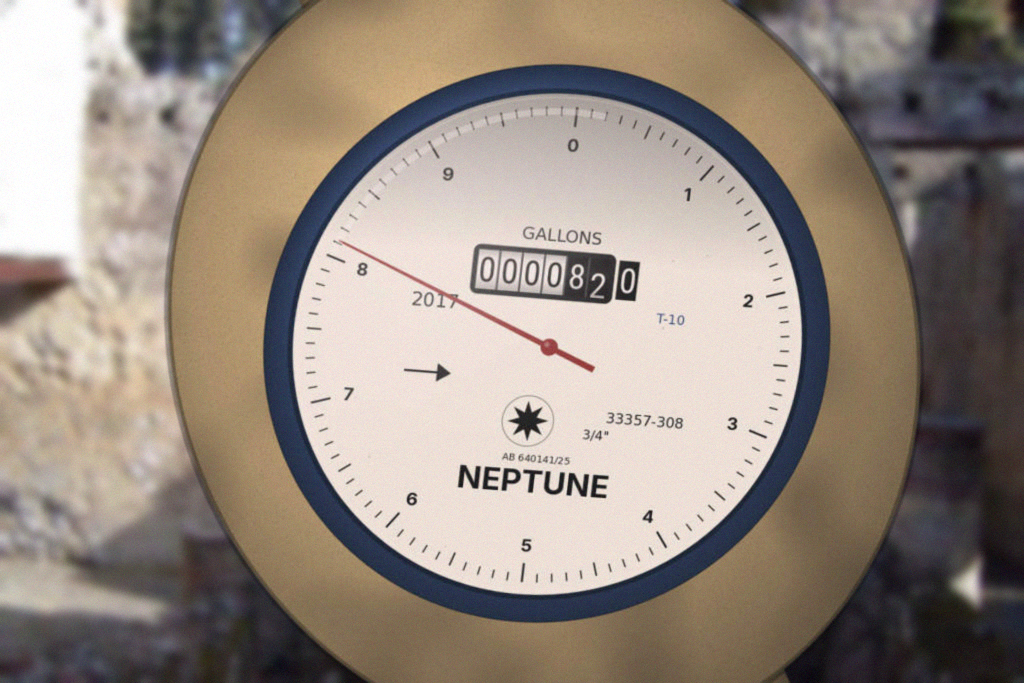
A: gal 818.1
